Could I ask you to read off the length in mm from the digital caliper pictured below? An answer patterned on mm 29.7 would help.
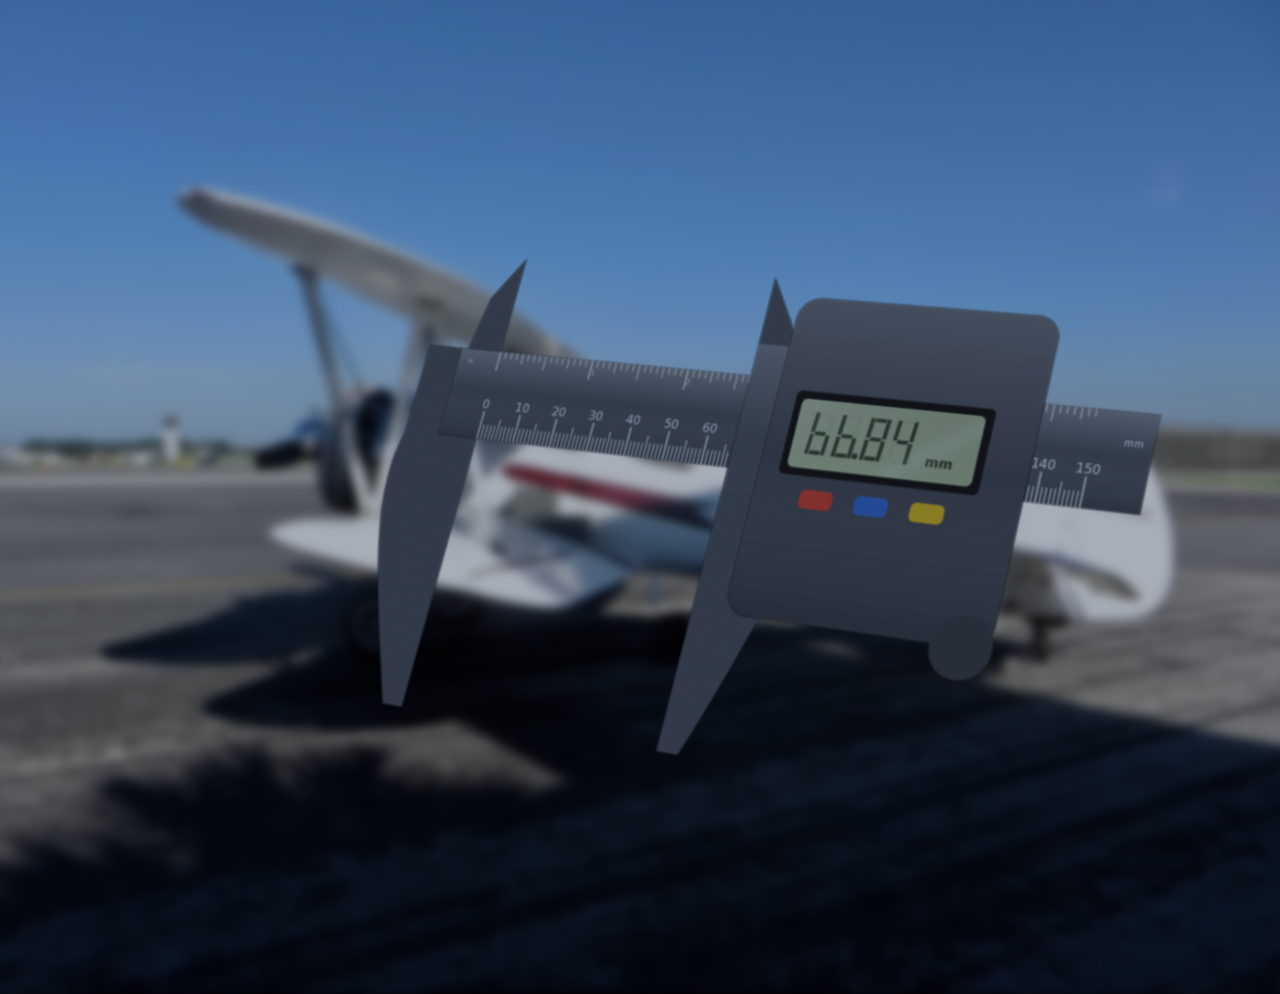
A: mm 66.84
